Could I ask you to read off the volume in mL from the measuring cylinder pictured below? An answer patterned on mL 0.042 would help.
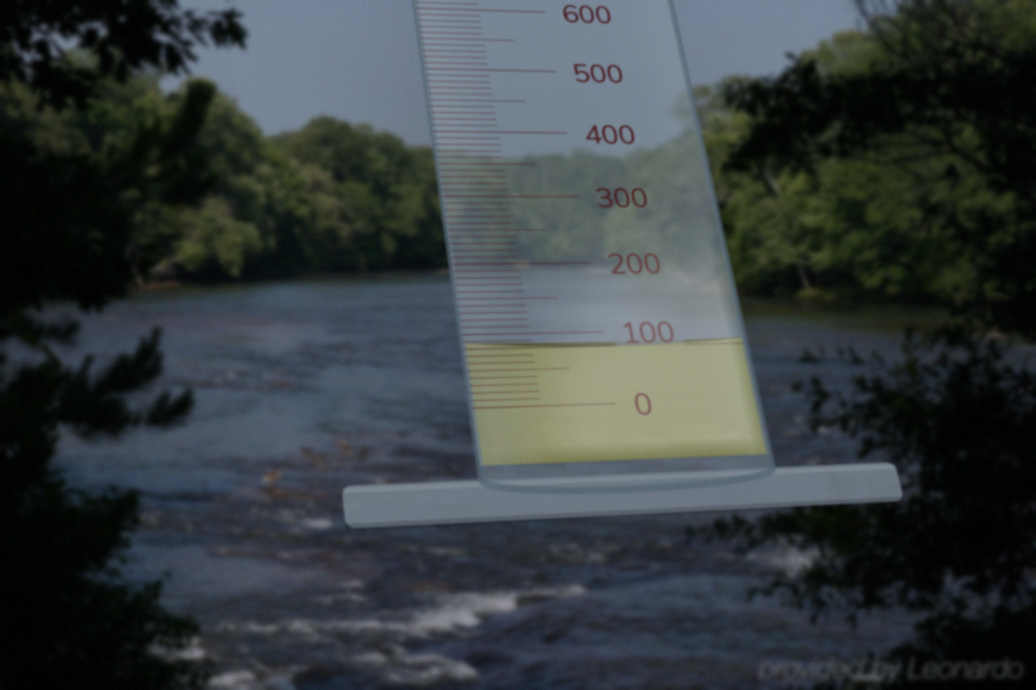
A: mL 80
